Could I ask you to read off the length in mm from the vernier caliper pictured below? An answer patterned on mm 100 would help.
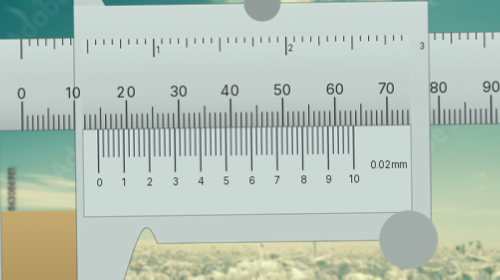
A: mm 14.5
